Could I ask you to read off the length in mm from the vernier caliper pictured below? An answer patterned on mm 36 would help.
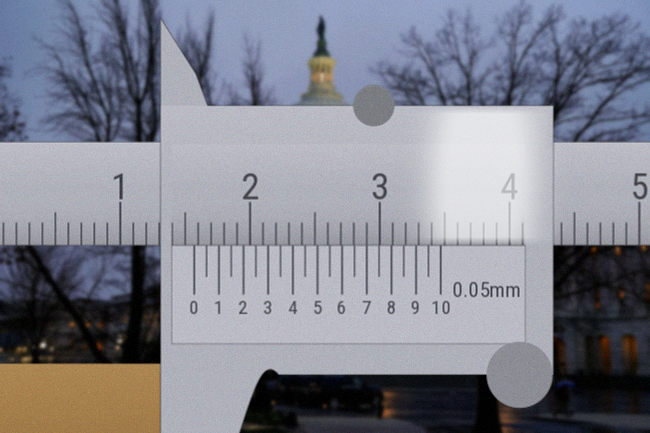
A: mm 15.7
